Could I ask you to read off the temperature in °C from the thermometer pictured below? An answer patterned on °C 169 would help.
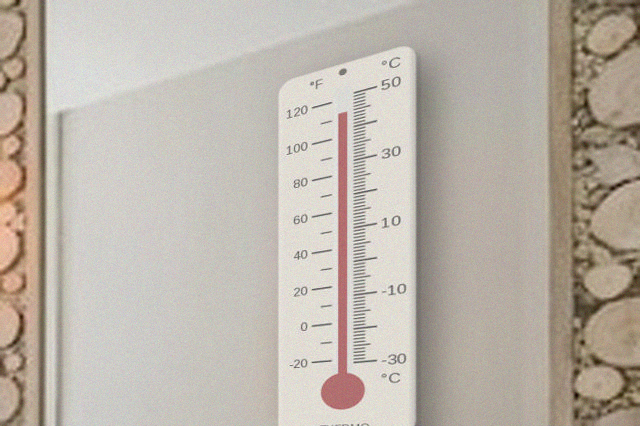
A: °C 45
